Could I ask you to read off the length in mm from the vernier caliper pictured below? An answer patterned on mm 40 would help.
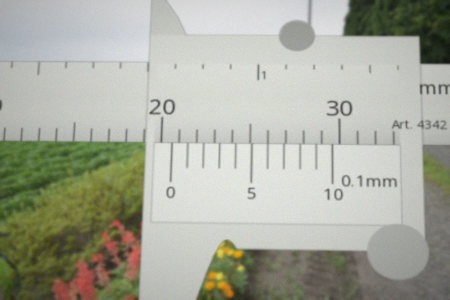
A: mm 20.6
